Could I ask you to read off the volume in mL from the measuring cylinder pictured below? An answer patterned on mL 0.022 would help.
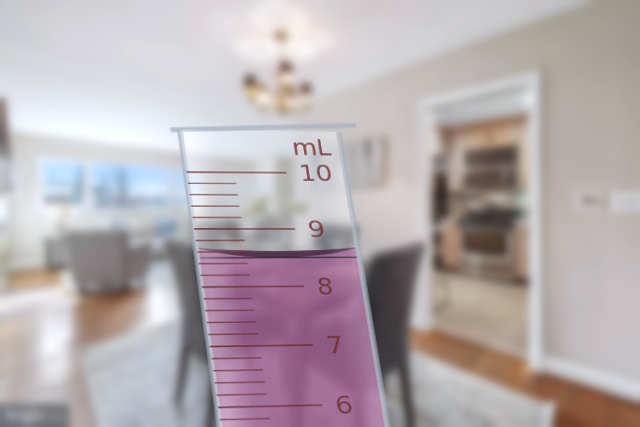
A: mL 8.5
